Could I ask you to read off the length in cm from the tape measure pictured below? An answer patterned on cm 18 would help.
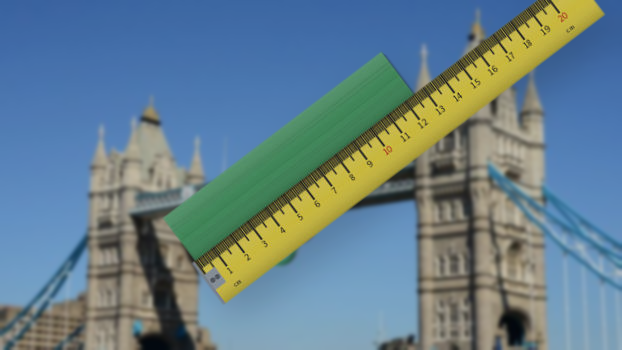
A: cm 12.5
